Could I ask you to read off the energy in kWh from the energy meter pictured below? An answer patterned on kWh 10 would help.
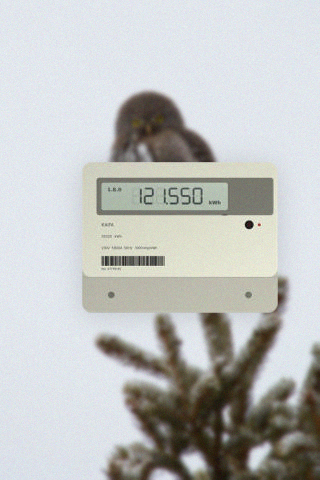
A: kWh 121.550
